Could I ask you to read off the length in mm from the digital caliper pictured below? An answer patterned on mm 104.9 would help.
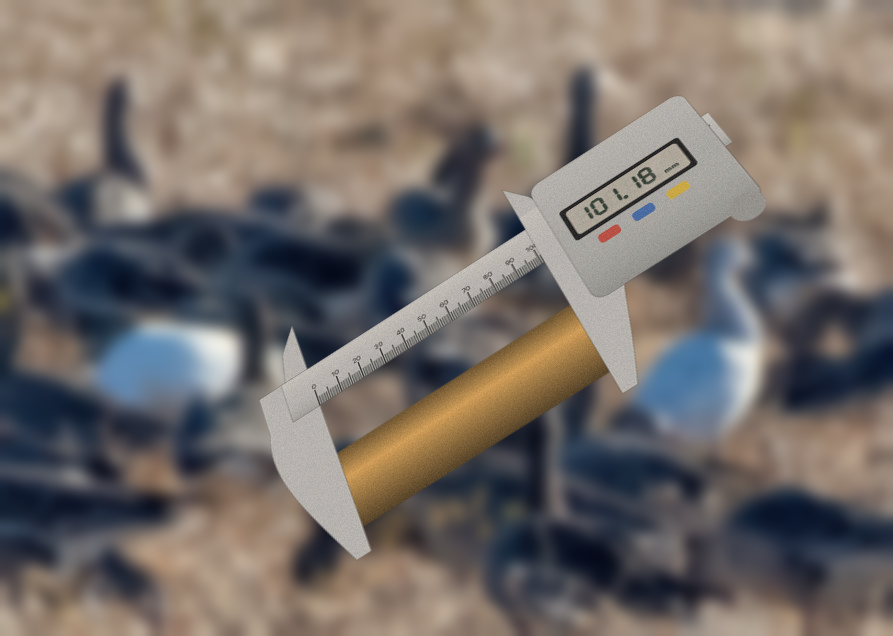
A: mm 101.18
